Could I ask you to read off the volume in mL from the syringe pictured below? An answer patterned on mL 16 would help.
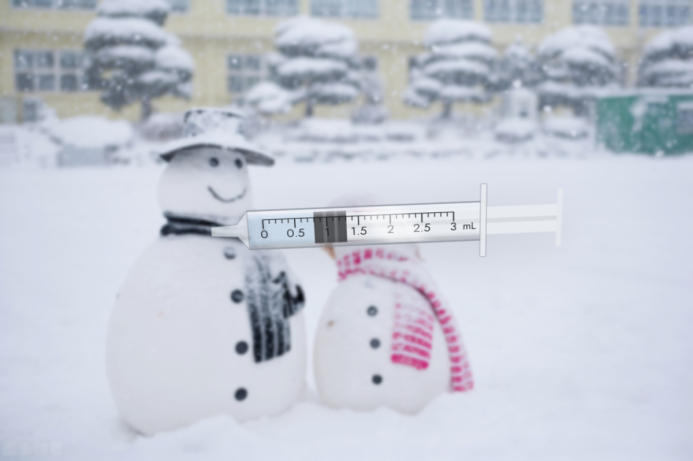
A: mL 0.8
